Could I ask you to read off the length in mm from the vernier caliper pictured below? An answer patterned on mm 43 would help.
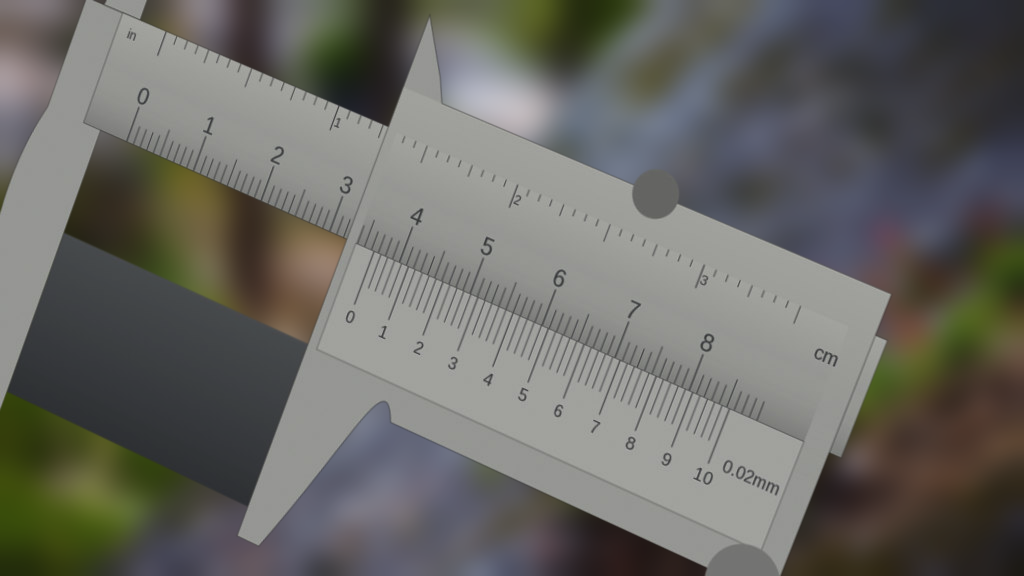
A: mm 36.4
